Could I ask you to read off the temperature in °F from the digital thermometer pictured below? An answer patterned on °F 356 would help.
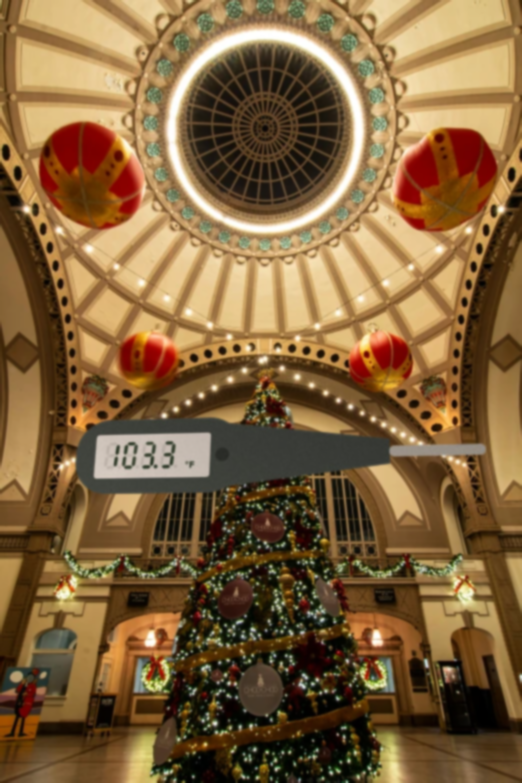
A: °F 103.3
